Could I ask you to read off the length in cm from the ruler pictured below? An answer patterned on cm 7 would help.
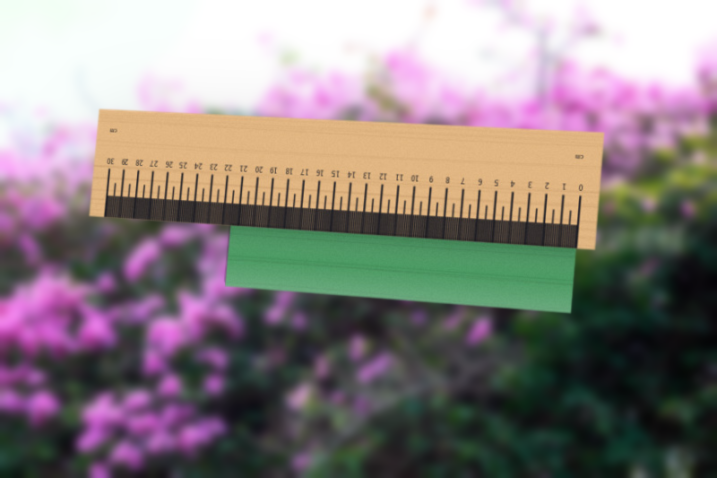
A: cm 21.5
